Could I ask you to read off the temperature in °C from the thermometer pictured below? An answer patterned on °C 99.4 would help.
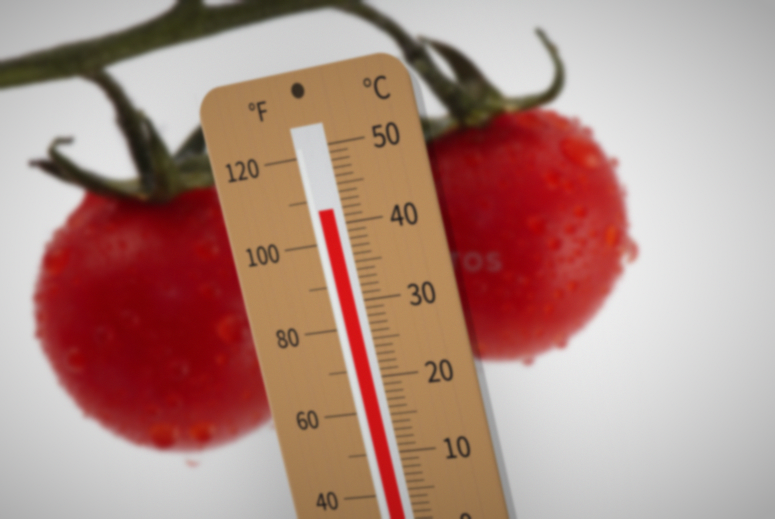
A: °C 42
